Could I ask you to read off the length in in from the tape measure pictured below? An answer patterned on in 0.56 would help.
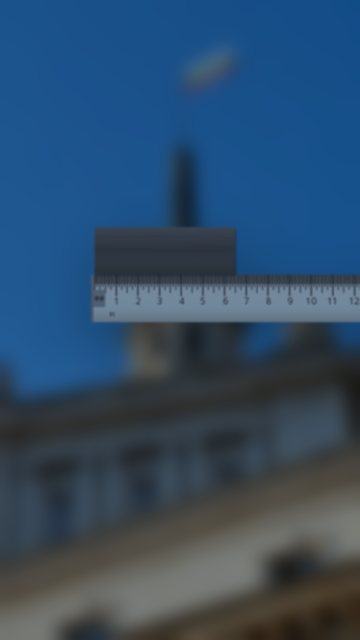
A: in 6.5
